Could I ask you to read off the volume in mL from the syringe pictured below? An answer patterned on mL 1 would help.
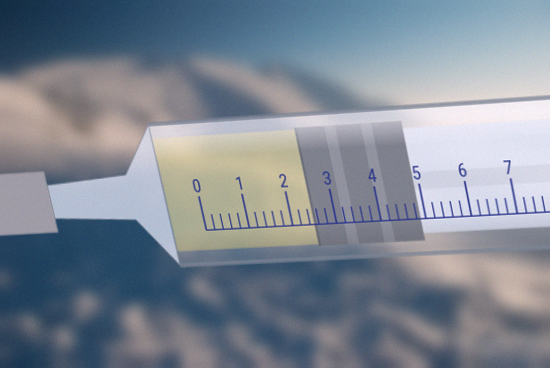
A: mL 2.5
